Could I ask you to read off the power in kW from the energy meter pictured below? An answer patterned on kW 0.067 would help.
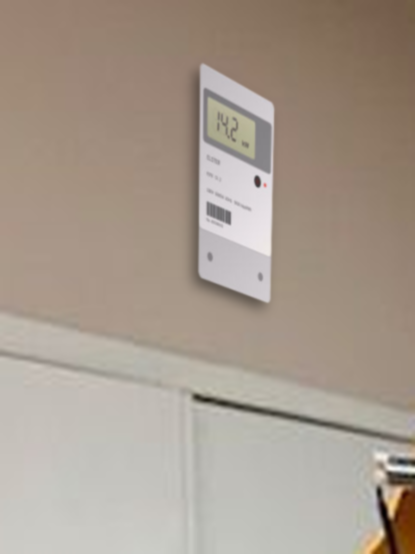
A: kW 14.2
